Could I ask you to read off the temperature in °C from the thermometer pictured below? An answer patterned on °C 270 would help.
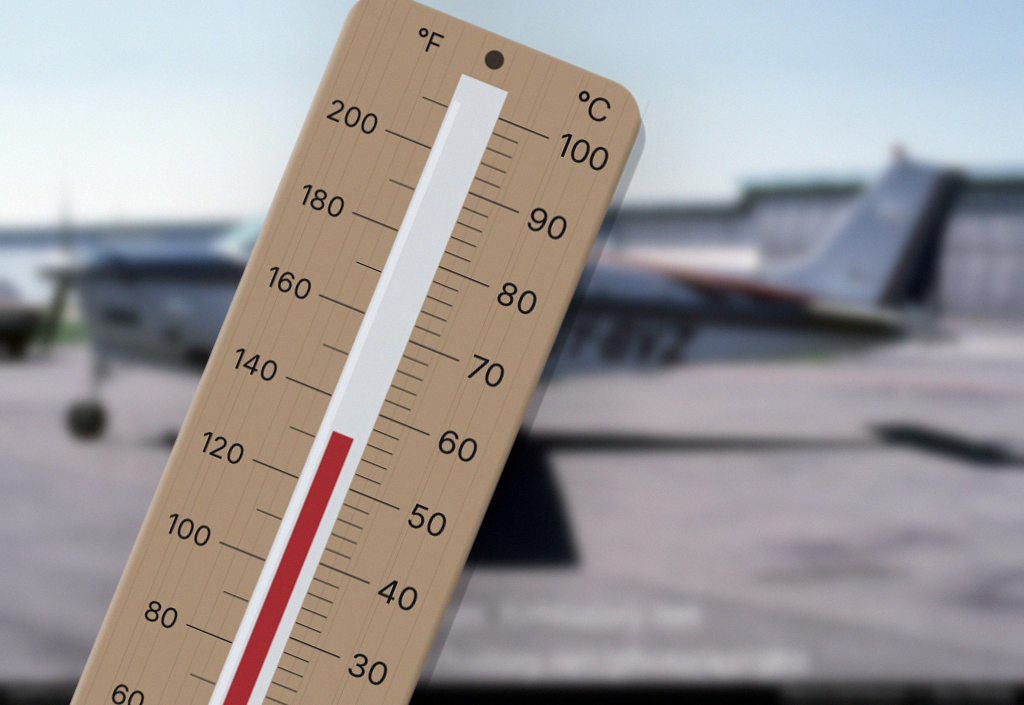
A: °C 56
